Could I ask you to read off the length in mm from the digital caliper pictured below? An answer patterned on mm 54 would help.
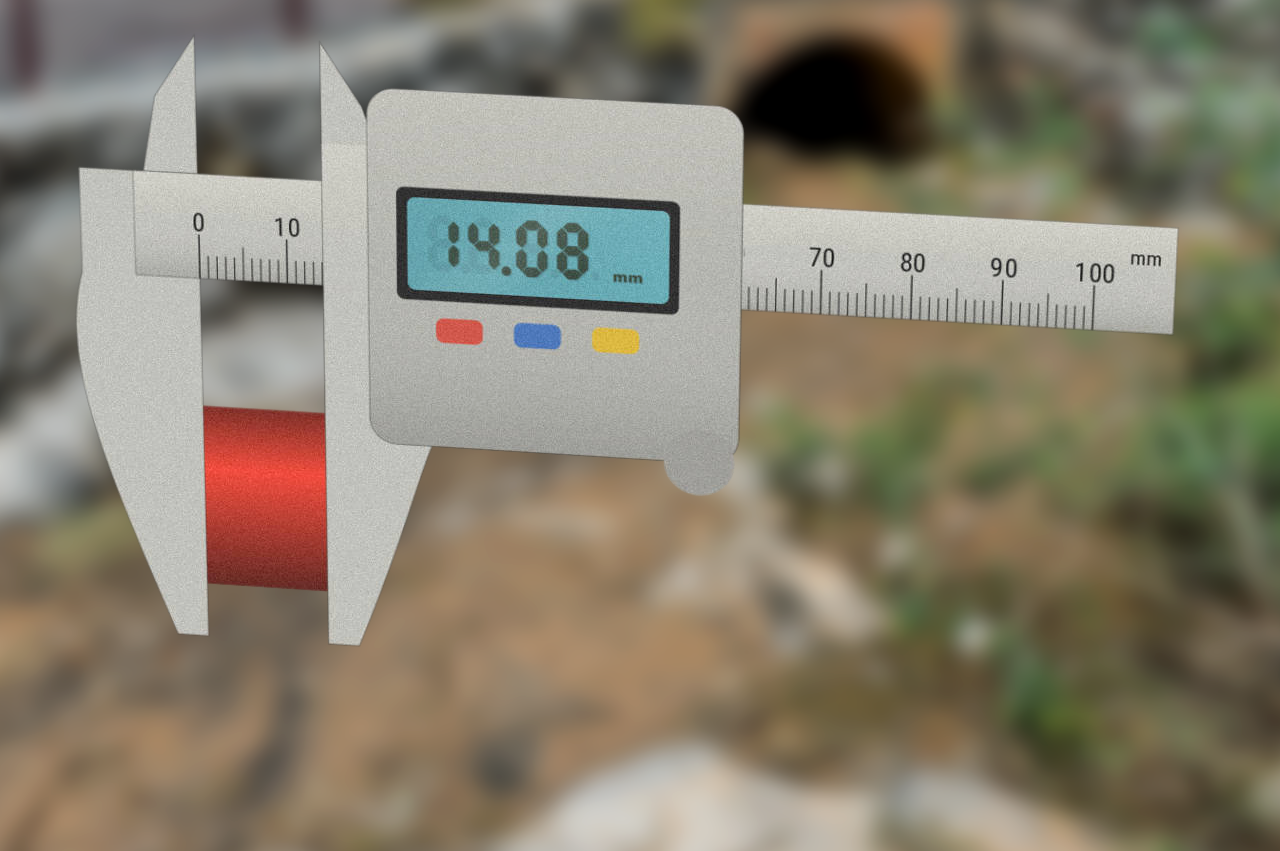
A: mm 14.08
